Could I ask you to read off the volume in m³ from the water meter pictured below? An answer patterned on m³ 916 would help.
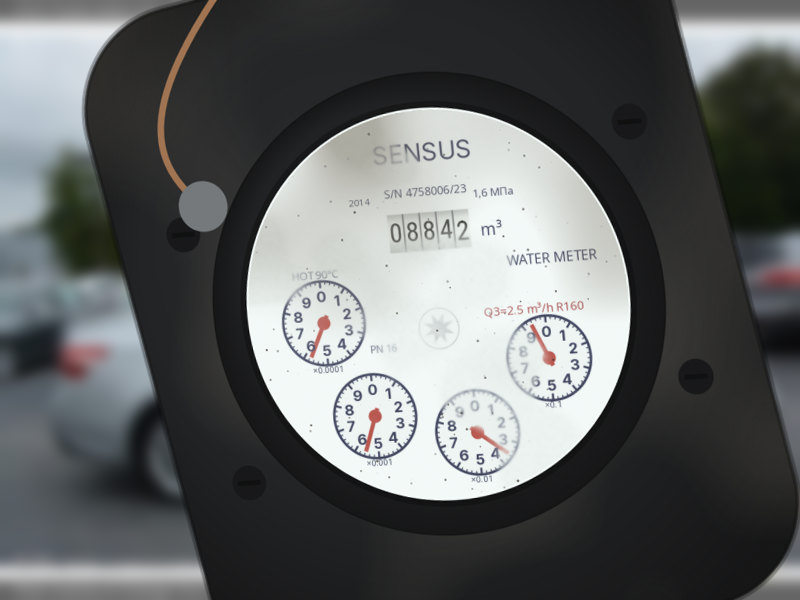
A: m³ 8841.9355
